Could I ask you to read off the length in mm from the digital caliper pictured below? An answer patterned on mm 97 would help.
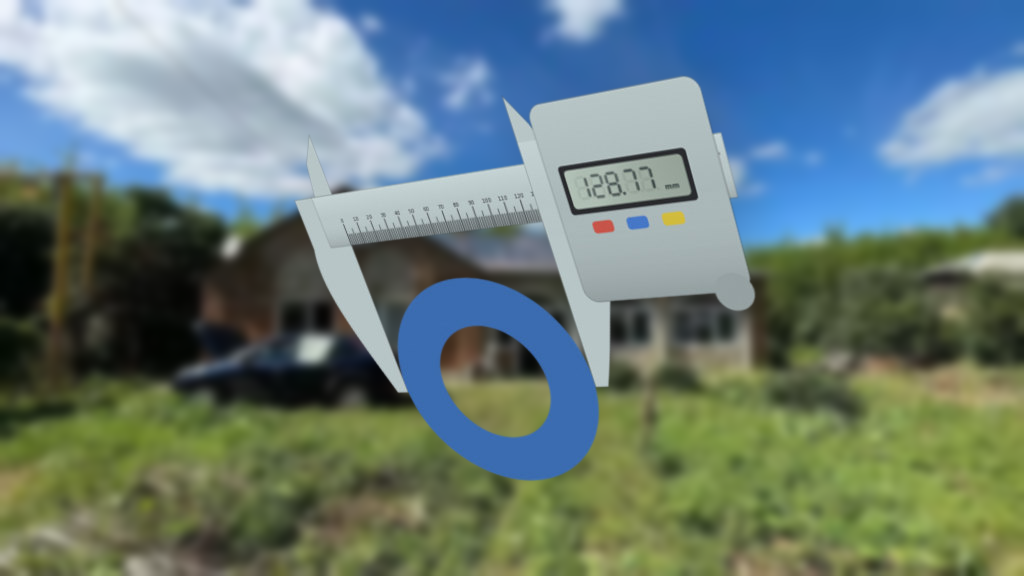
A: mm 128.77
